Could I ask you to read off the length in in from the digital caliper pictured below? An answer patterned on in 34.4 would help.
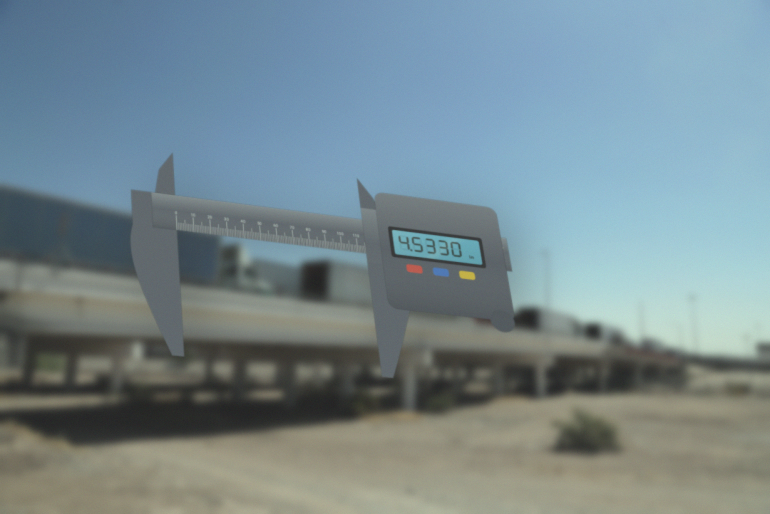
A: in 4.5330
